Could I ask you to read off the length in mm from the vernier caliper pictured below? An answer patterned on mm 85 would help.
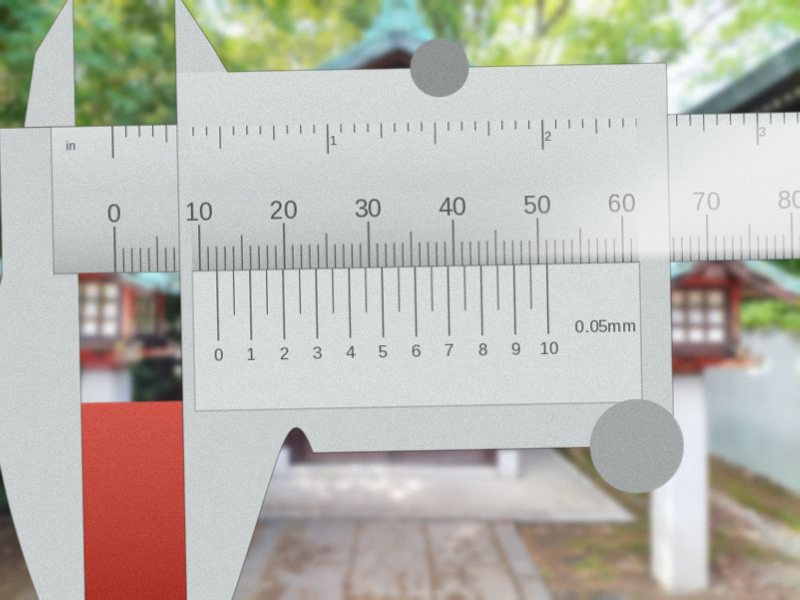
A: mm 12.0
